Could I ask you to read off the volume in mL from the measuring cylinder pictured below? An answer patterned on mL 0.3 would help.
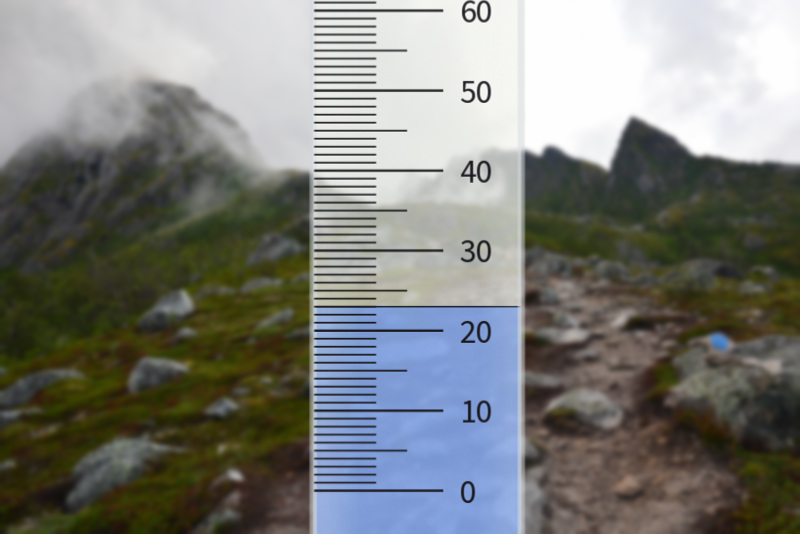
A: mL 23
